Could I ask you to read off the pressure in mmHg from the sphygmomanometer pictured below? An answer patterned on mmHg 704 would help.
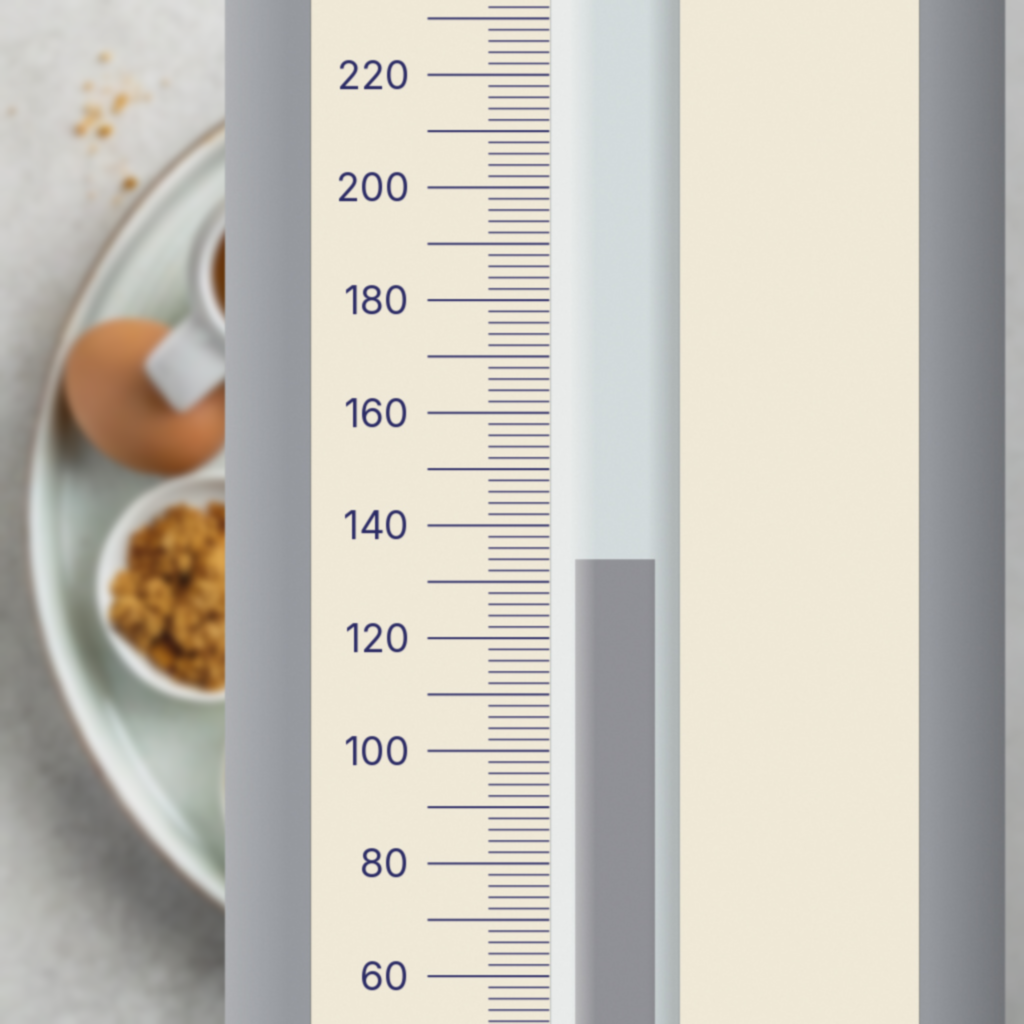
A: mmHg 134
